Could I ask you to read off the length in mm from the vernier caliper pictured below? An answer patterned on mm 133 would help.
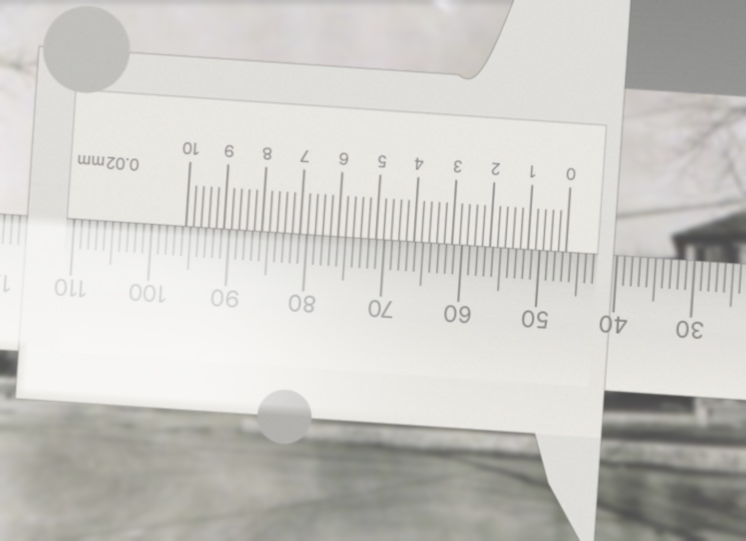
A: mm 46.6
